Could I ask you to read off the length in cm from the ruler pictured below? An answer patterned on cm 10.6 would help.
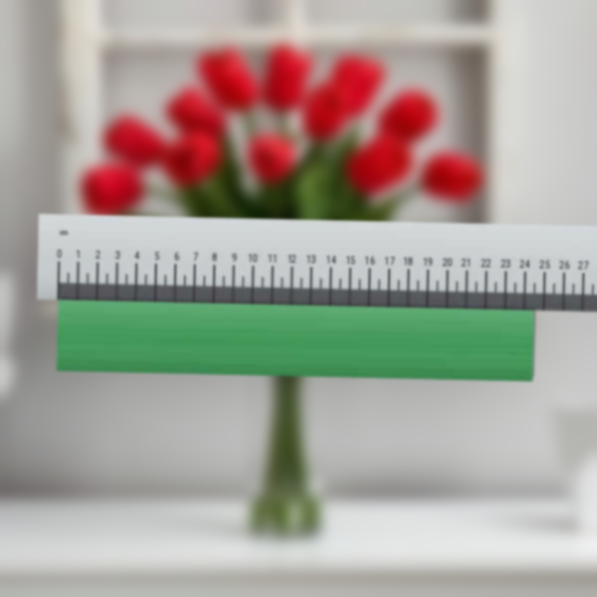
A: cm 24.5
